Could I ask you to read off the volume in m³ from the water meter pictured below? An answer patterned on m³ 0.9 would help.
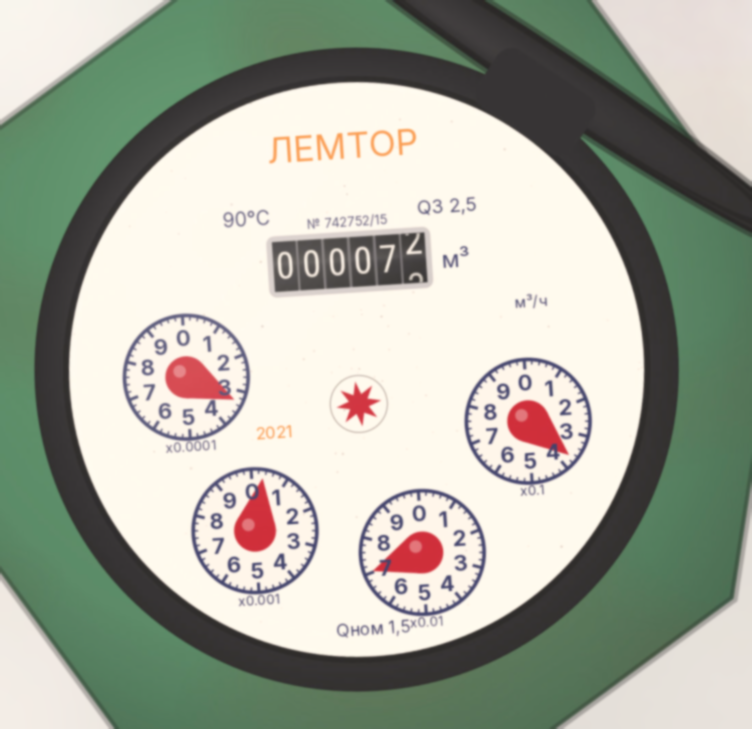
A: m³ 72.3703
